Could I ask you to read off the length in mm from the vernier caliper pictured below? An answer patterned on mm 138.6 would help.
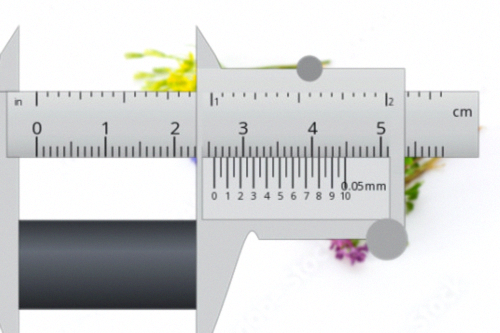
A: mm 25.8
